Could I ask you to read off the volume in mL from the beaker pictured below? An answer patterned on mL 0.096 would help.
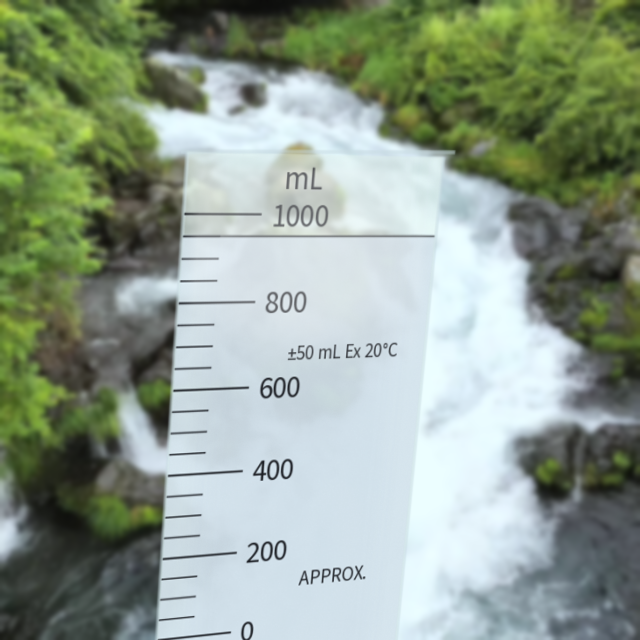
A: mL 950
